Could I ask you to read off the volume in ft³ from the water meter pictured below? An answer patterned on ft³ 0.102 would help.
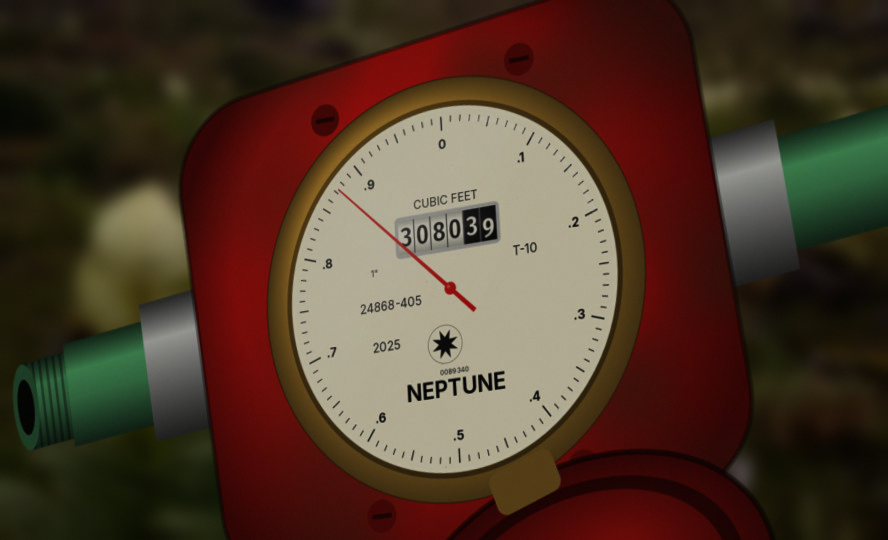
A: ft³ 308038.87
